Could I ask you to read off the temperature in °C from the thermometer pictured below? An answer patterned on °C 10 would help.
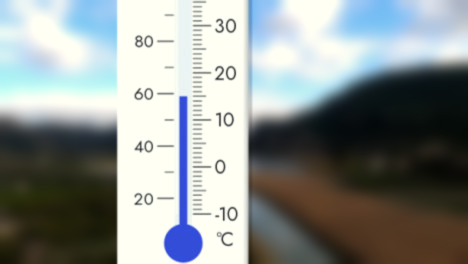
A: °C 15
